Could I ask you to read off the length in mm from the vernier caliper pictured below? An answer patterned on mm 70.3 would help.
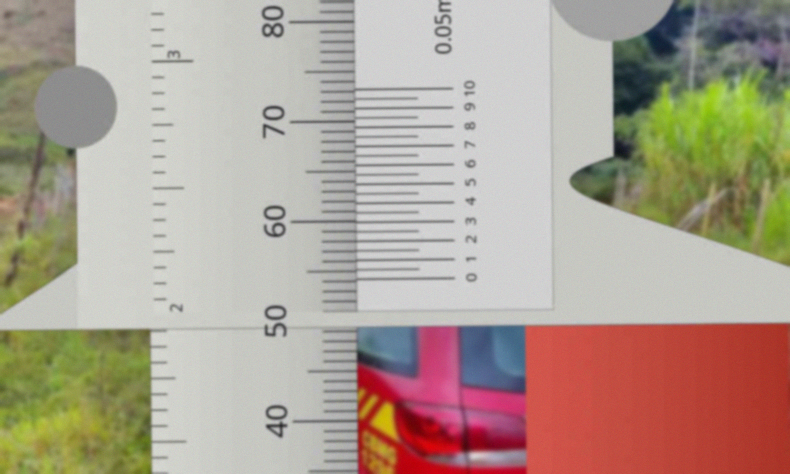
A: mm 54.2
